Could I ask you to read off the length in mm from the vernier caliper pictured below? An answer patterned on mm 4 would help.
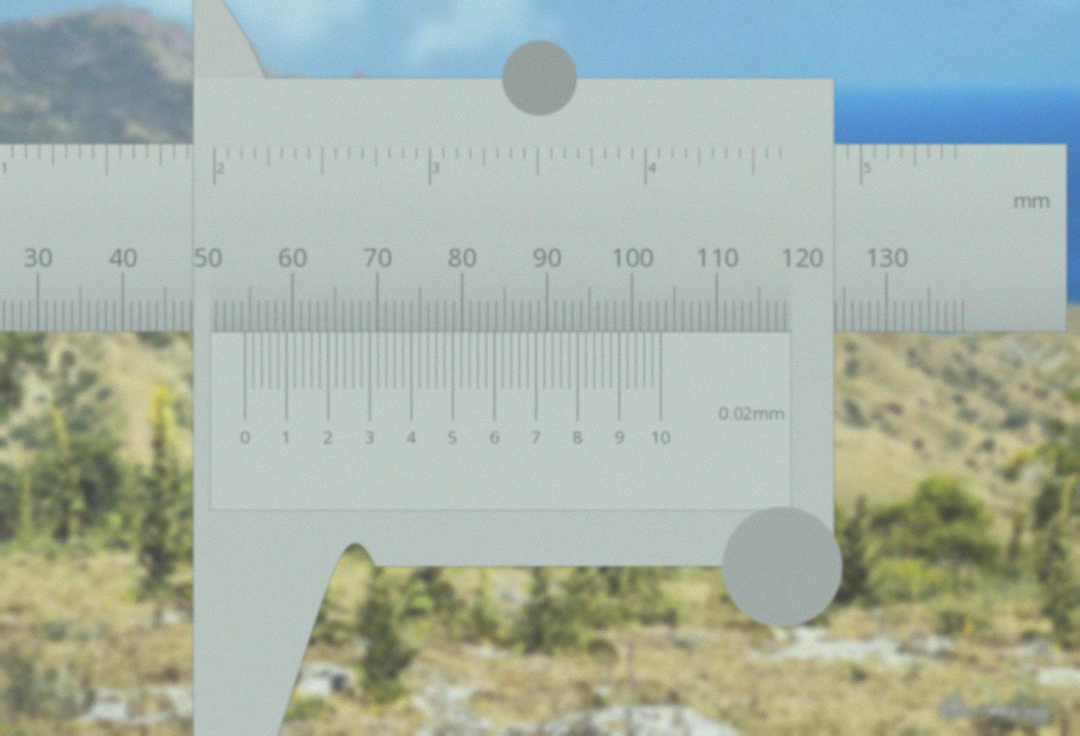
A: mm 54.4
